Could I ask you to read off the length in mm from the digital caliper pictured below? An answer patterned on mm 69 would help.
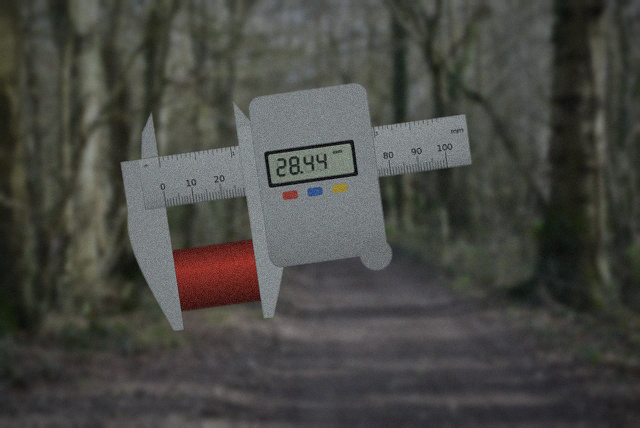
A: mm 28.44
